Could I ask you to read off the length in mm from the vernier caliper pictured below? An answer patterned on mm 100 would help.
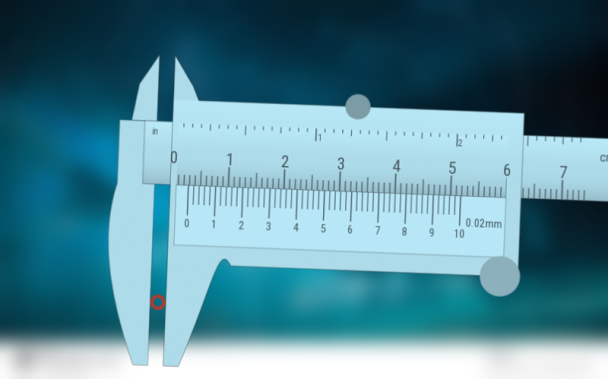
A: mm 2.8
